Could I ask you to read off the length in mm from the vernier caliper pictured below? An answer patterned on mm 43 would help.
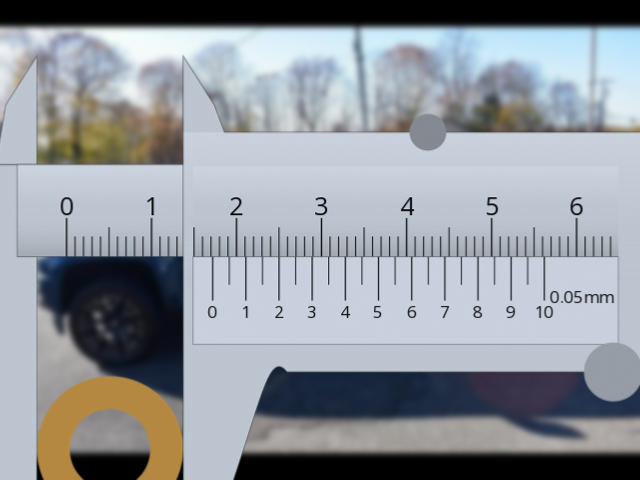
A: mm 17.2
